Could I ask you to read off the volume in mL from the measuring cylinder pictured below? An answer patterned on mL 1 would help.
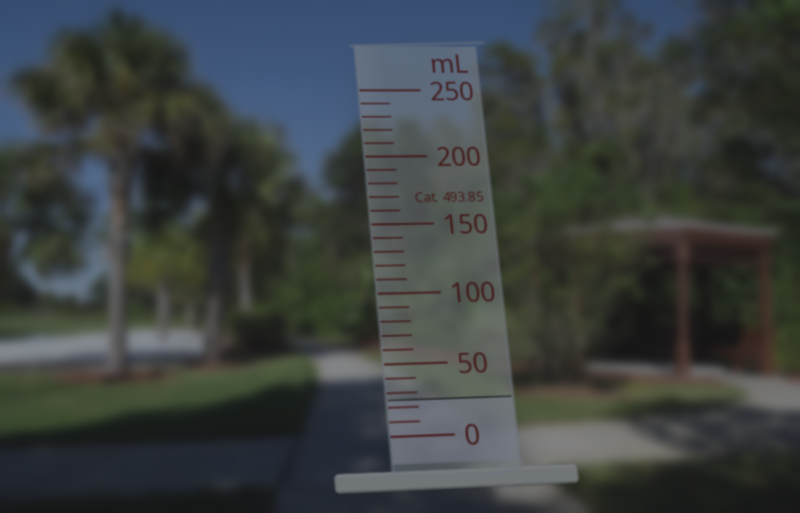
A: mL 25
